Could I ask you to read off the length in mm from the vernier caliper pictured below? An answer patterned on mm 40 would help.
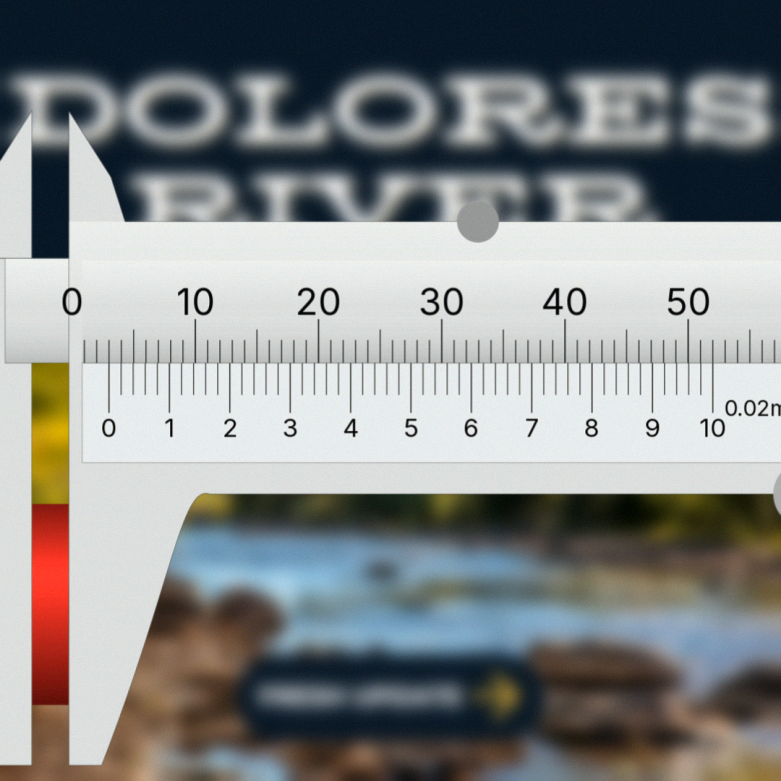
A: mm 3.0
